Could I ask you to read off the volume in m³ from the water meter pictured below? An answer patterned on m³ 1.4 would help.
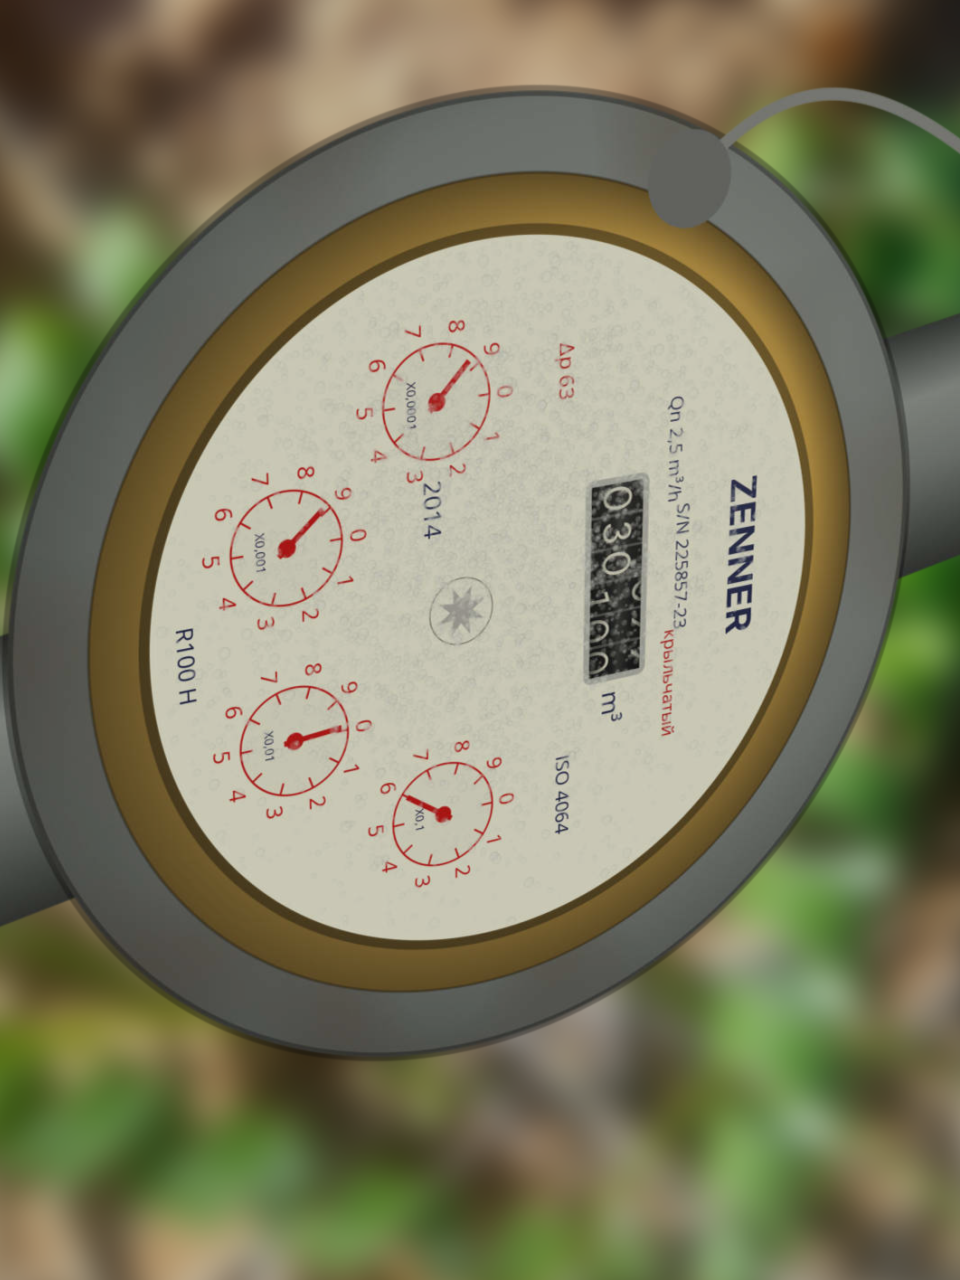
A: m³ 30099.5988
